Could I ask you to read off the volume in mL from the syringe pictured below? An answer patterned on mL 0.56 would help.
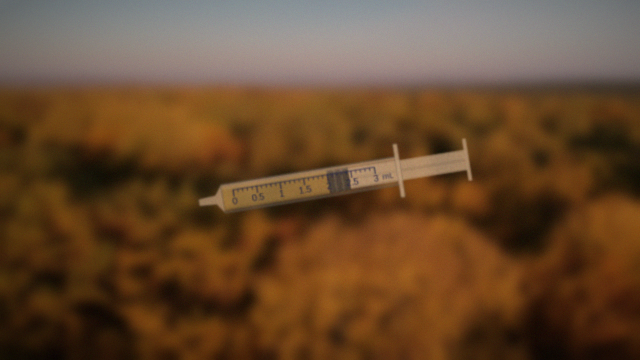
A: mL 2
